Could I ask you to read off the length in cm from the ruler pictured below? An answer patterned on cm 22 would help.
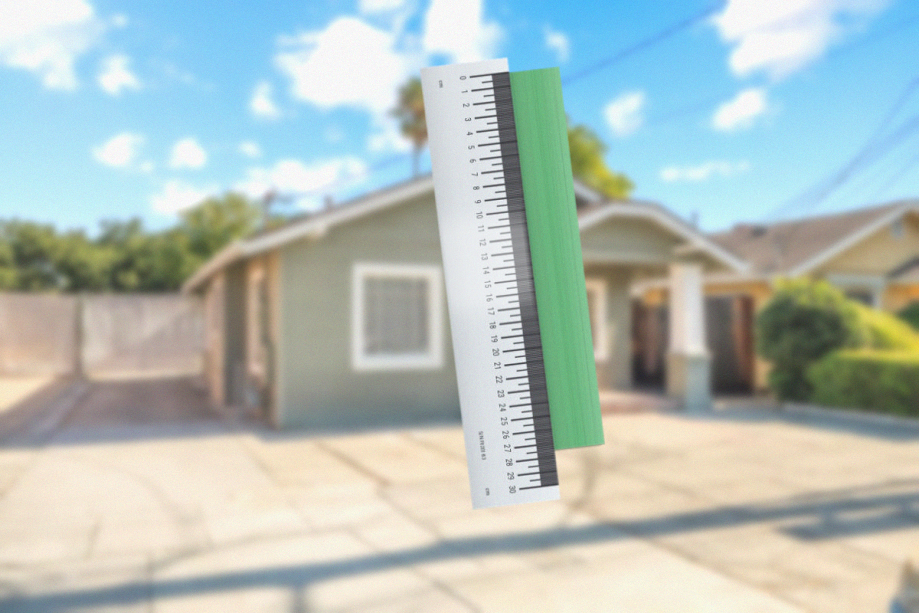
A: cm 27.5
